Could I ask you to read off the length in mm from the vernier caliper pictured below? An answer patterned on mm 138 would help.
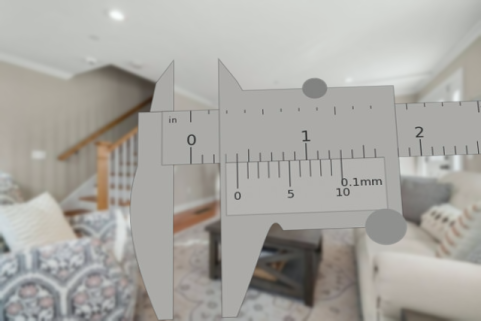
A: mm 4.0
